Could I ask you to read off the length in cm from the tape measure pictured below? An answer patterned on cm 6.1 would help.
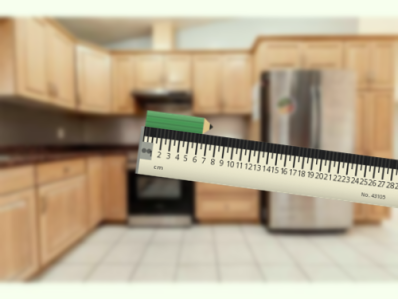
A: cm 7.5
